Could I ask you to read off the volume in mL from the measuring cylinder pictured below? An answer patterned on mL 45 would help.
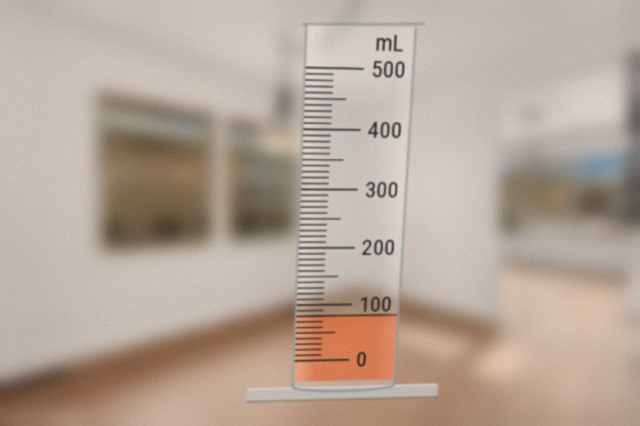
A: mL 80
